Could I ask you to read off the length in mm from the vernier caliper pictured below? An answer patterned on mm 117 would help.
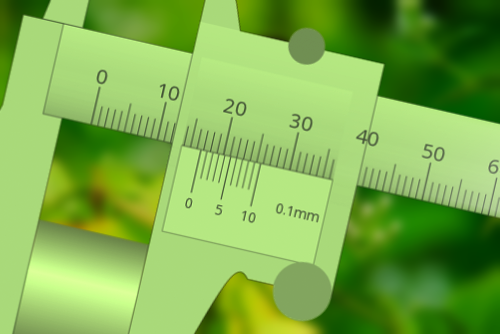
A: mm 16.6
